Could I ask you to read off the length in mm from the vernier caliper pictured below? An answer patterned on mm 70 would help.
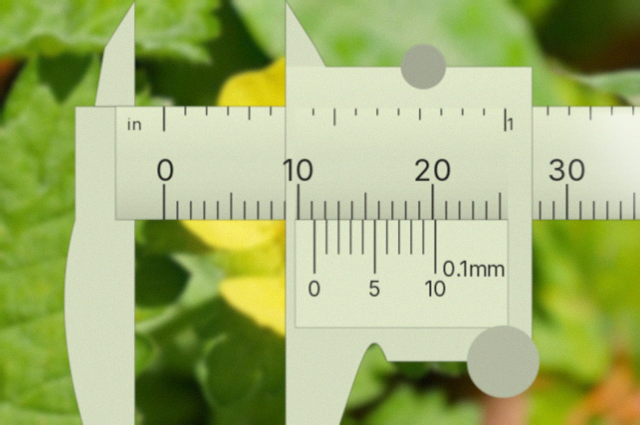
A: mm 11.2
